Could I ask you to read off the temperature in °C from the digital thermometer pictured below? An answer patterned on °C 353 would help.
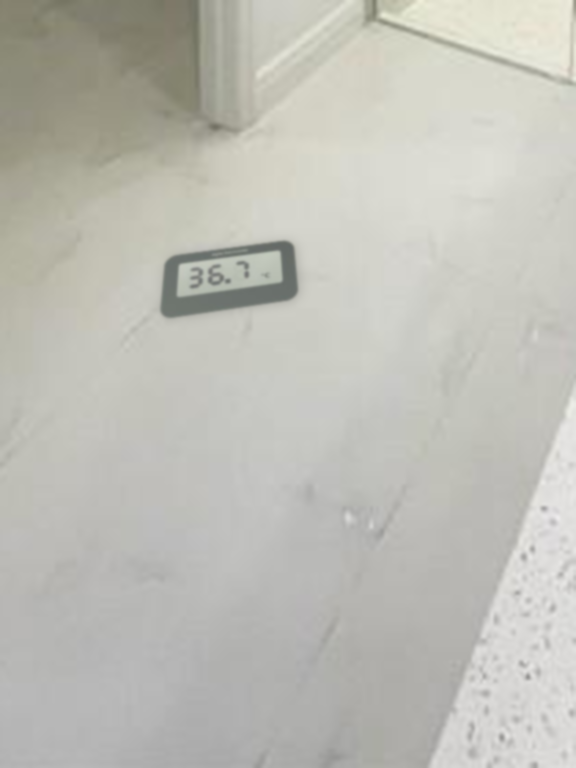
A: °C 36.7
